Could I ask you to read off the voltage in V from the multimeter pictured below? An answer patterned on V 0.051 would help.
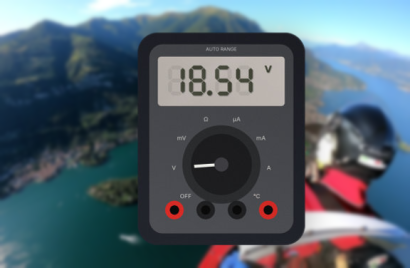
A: V 18.54
